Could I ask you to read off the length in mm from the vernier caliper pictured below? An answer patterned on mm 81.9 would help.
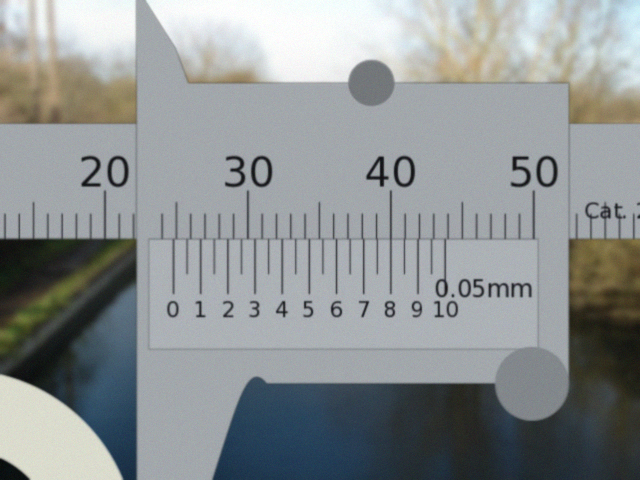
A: mm 24.8
